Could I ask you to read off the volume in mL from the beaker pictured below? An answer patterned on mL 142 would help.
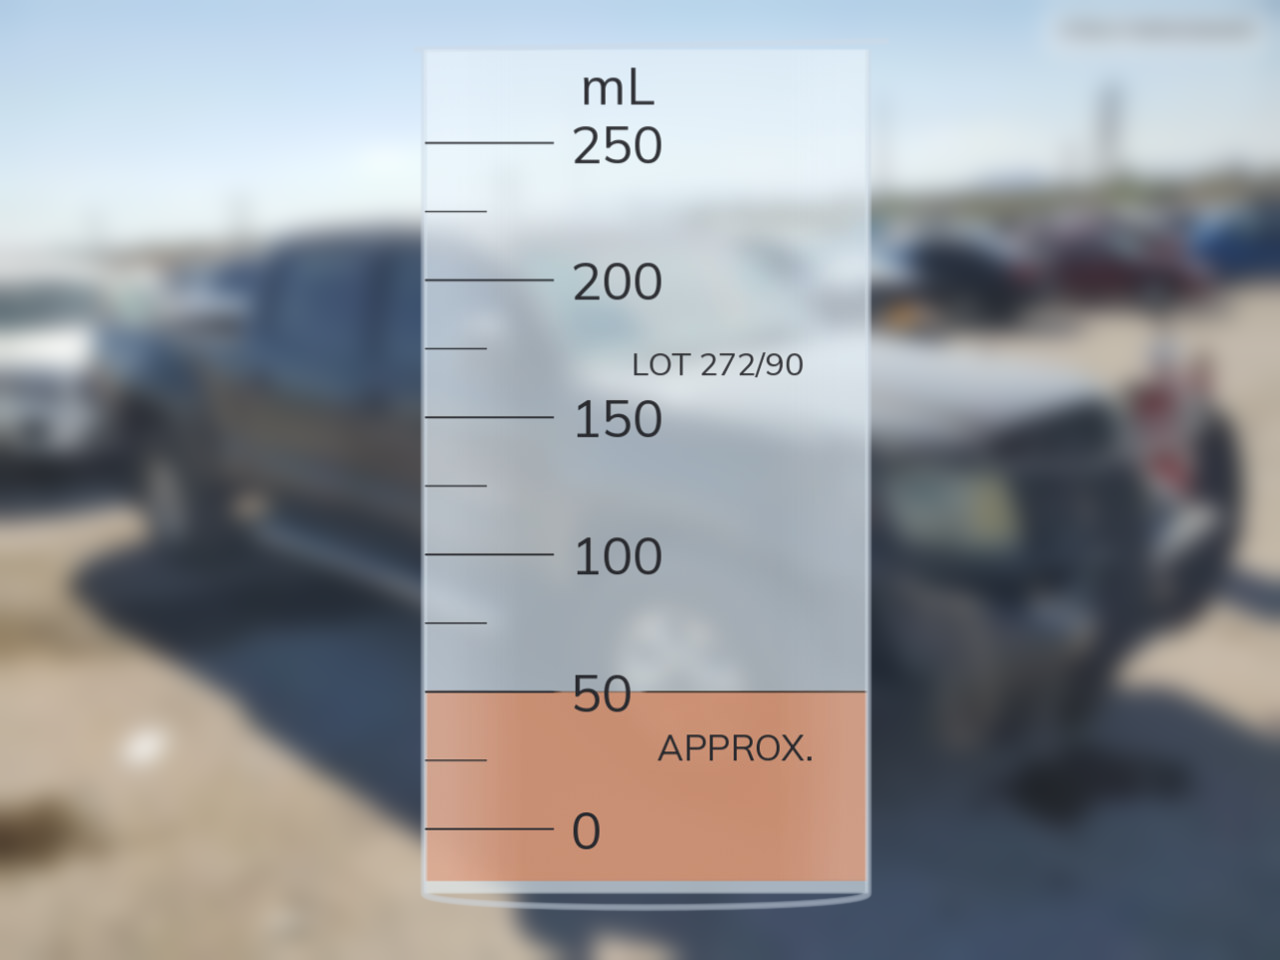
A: mL 50
